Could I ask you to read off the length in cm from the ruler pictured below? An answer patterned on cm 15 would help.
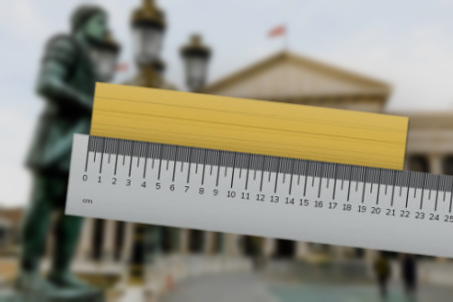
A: cm 21.5
